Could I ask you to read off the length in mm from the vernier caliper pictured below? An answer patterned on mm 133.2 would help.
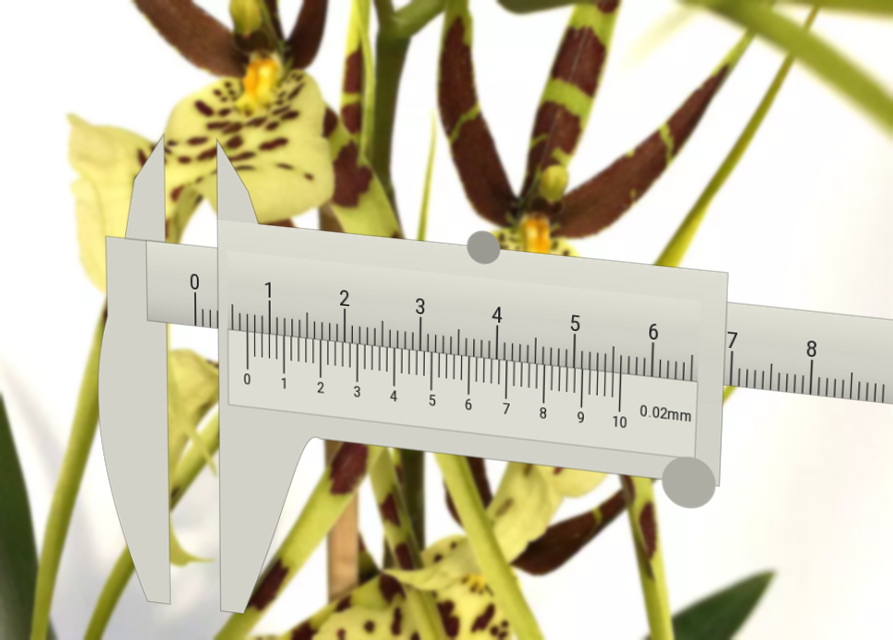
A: mm 7.0
